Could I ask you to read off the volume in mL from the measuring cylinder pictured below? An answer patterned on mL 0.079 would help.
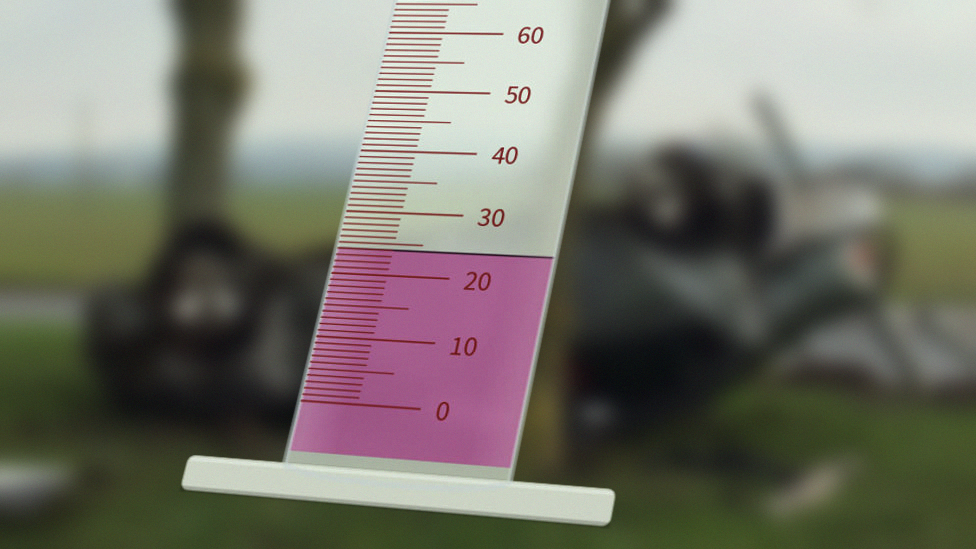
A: mL 24
